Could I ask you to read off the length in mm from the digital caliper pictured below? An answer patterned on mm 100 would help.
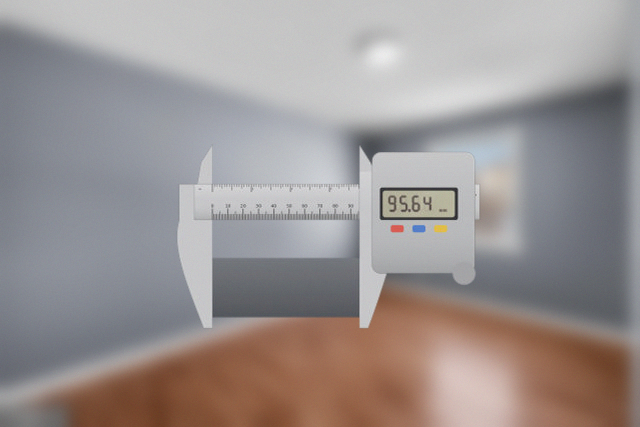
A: mm 95.64
